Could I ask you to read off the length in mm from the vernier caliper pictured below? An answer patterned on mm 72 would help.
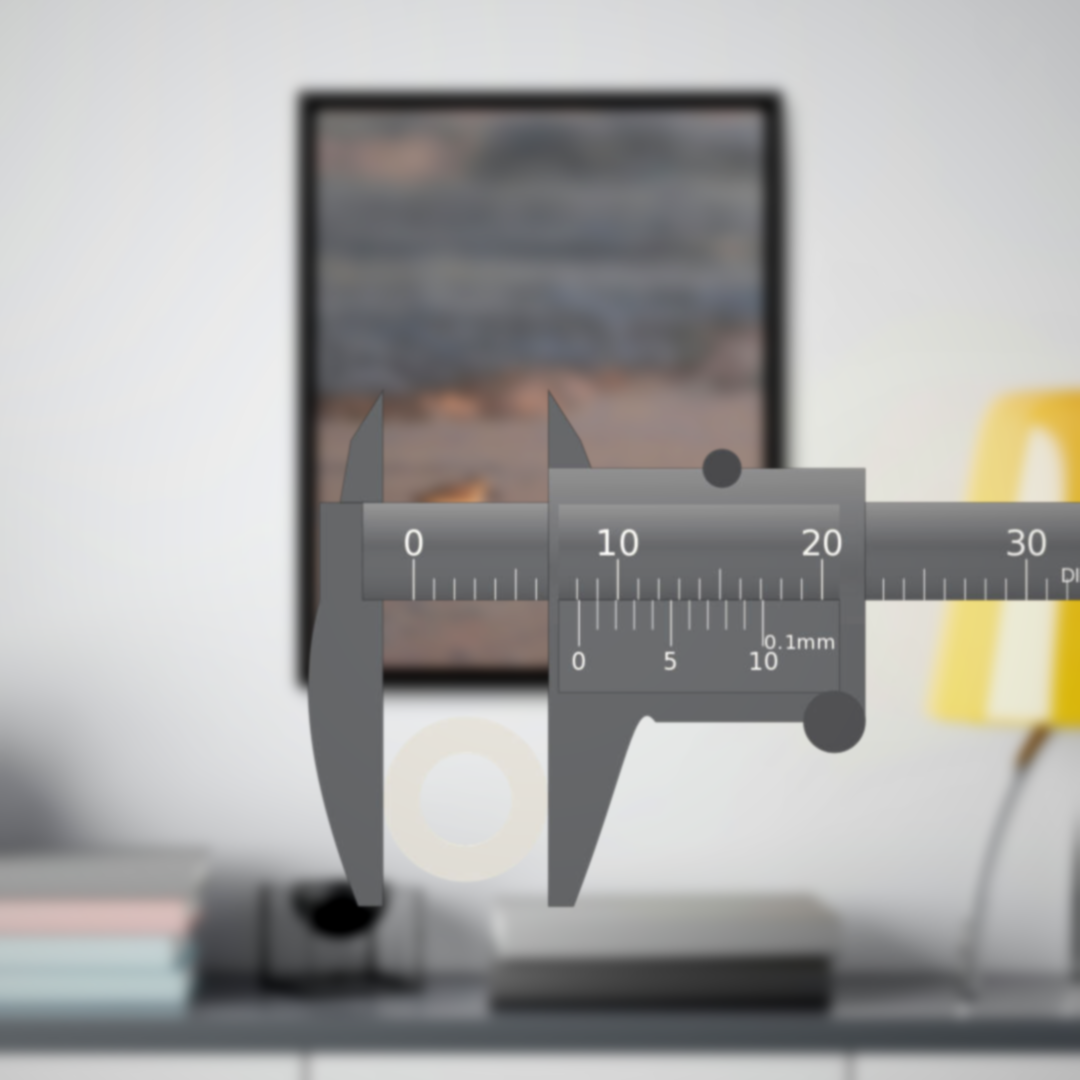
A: mm 8.1
